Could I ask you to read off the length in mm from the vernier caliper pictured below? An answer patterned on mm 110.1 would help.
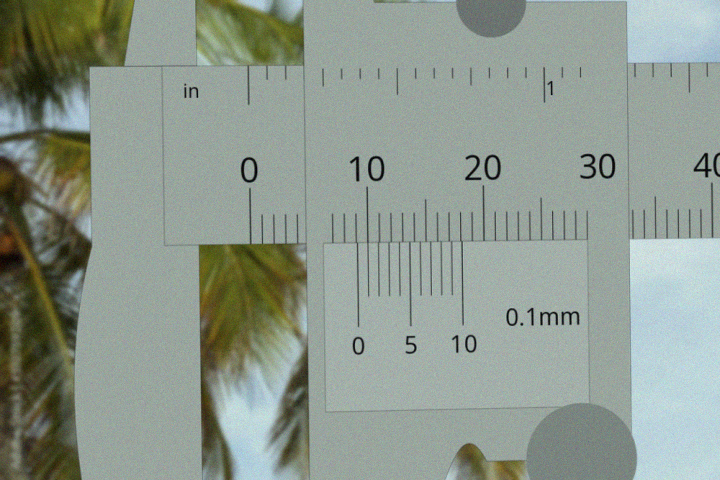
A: mm 9.1
